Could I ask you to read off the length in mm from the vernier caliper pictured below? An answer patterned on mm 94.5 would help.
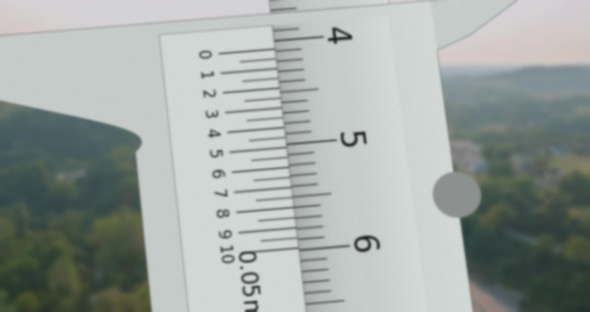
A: mm 40.8
